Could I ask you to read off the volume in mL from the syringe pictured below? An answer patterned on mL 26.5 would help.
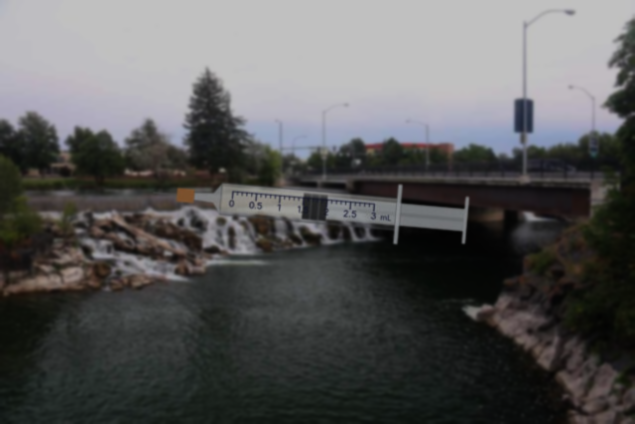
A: mL 1.5
